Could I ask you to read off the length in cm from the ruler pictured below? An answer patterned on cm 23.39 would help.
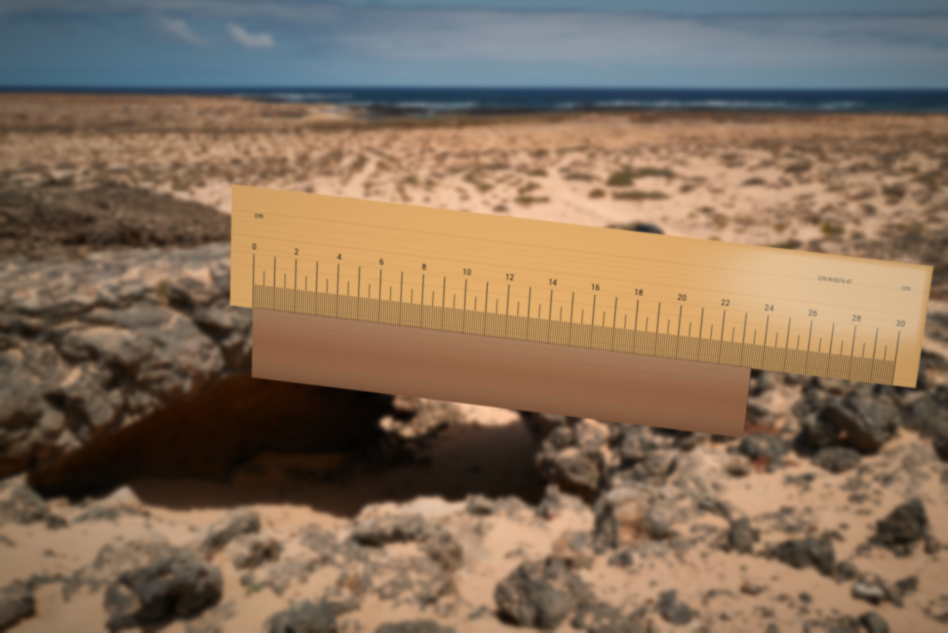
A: cm 23.5
